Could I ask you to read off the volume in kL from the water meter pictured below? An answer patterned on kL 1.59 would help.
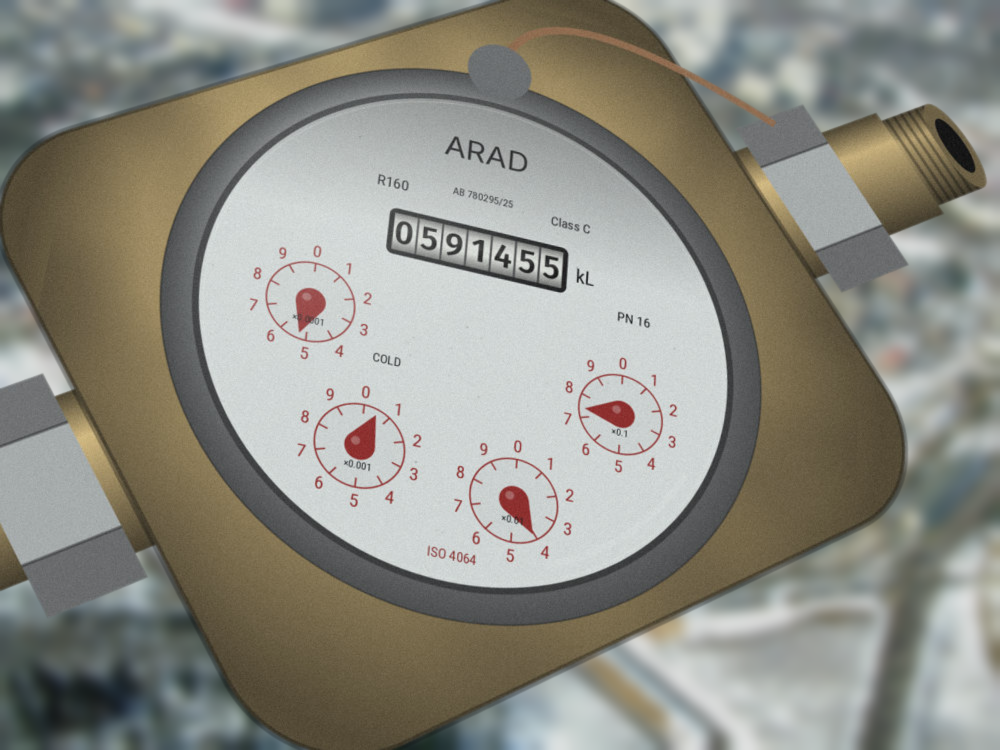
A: kL 591455.7405
